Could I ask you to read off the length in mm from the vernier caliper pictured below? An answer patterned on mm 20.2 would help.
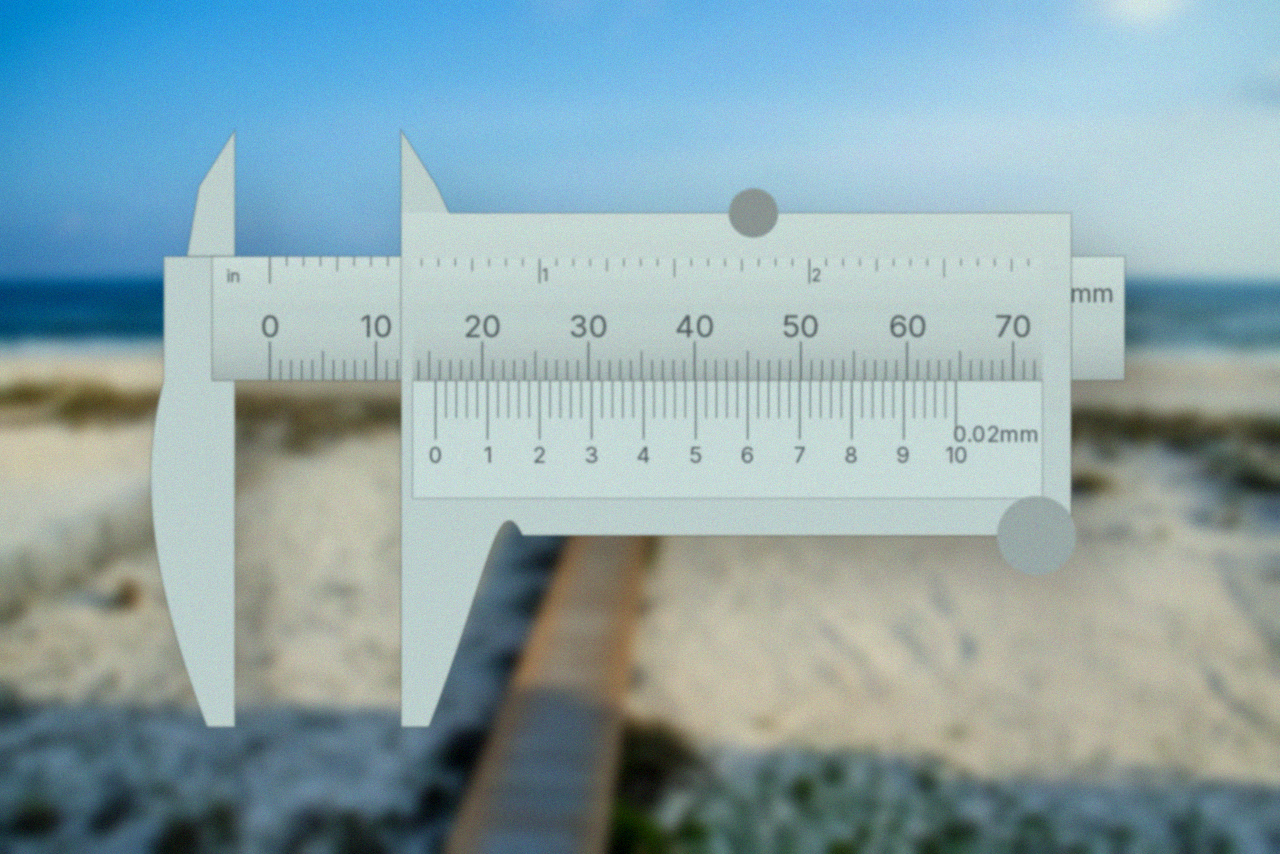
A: mm 15.6
